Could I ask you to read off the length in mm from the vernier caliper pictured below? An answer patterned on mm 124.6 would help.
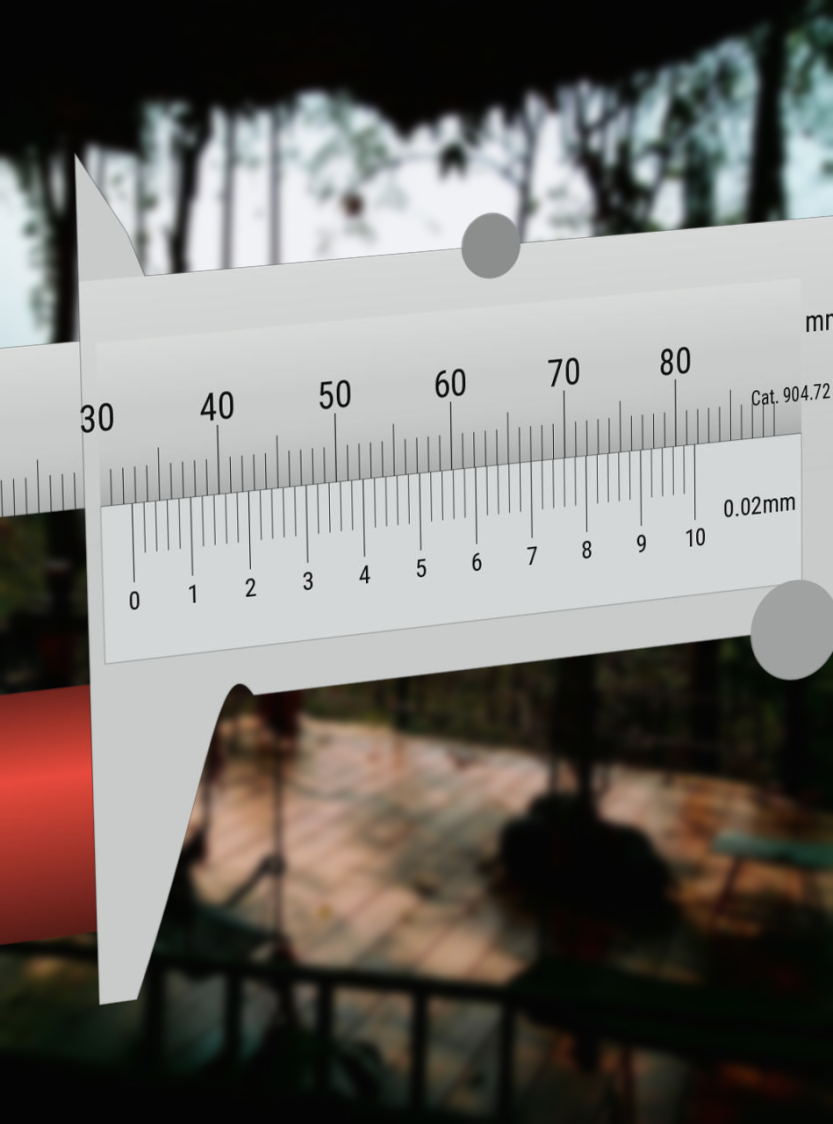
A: mm 32.7
